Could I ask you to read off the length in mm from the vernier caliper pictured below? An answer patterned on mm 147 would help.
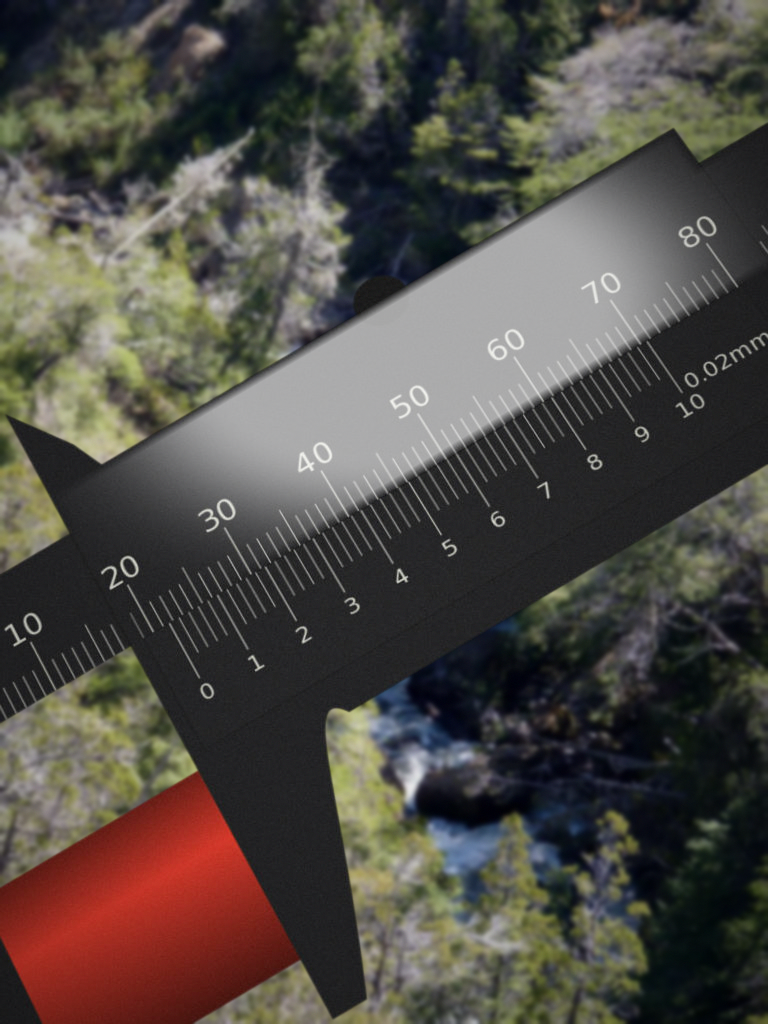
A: mm 21.6
